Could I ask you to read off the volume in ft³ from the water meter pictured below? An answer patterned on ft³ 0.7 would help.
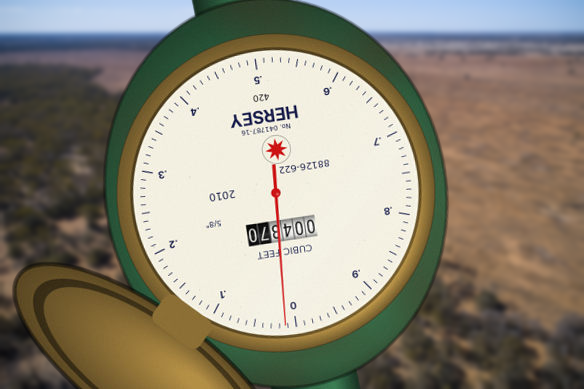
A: ft³ 4370.01
